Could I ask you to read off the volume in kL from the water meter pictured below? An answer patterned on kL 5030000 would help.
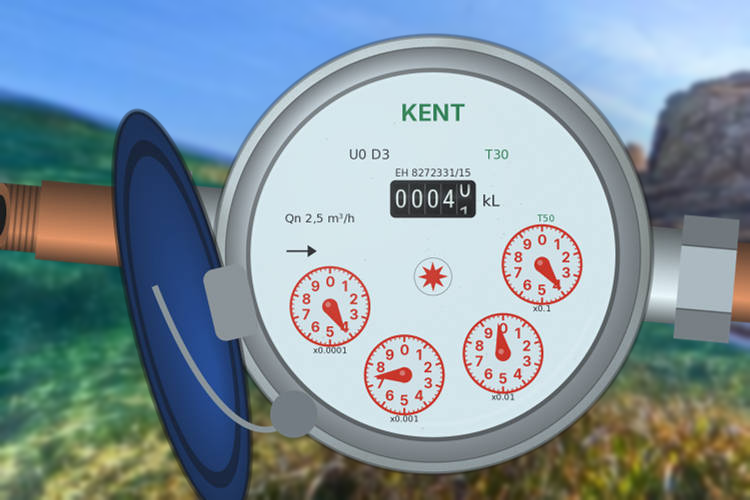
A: kL 40.3974
